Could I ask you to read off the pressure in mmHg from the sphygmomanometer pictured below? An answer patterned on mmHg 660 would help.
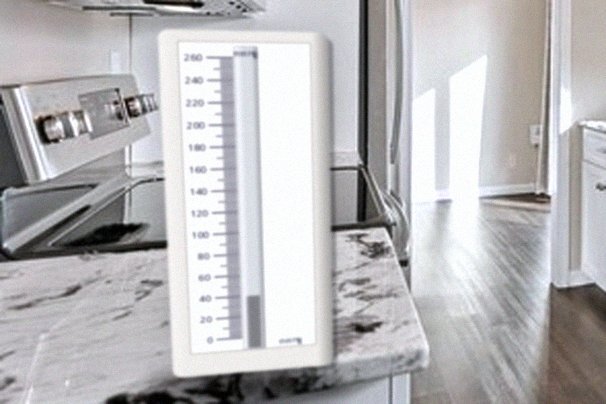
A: mmHg 40
